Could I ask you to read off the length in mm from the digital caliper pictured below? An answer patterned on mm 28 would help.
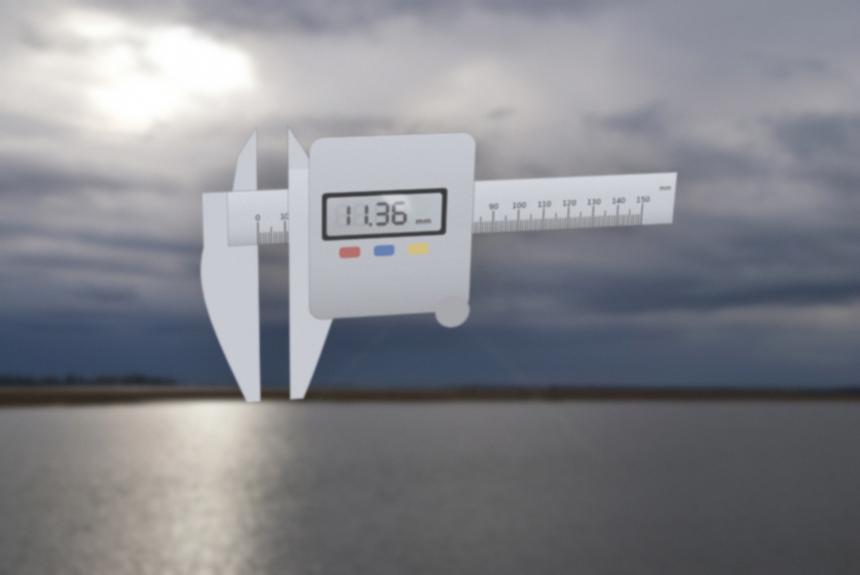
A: mm 11.36
